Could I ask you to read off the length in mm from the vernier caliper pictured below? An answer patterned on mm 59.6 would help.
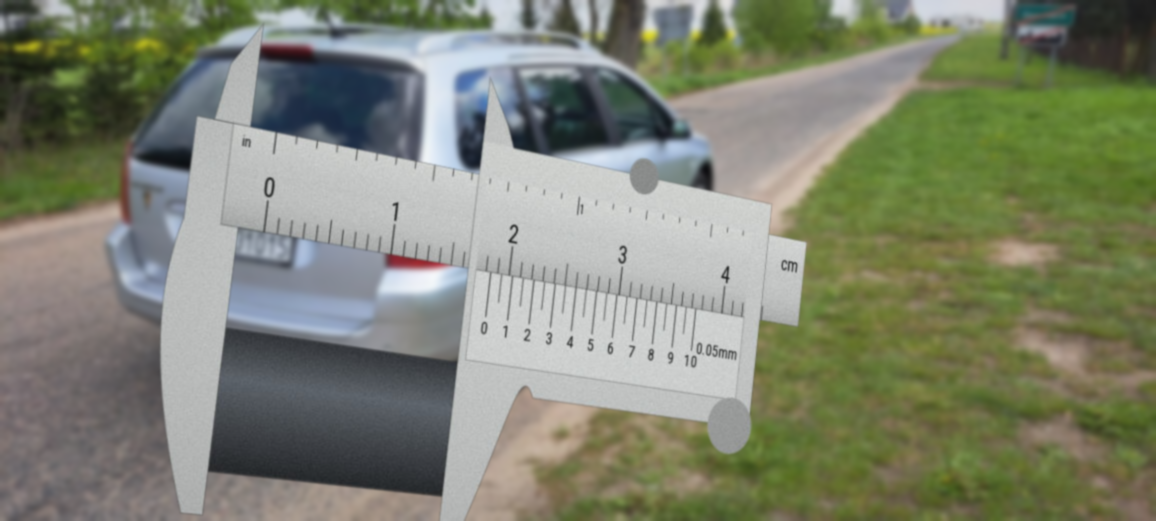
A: mm 18.4
